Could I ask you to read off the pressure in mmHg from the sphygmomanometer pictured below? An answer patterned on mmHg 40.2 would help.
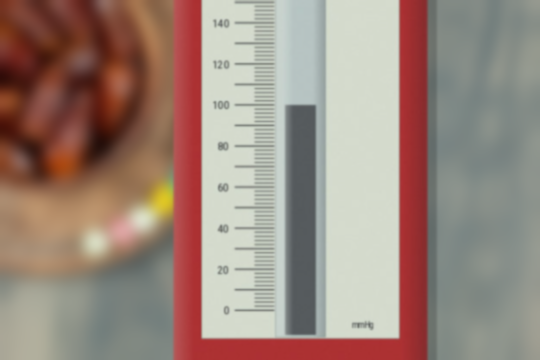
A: mmHg 100
